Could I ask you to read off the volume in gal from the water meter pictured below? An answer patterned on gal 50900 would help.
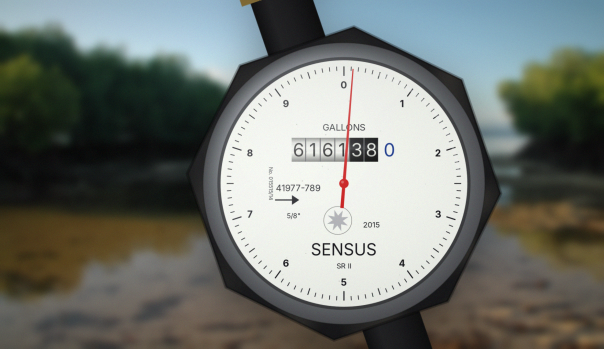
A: gal 6161380.1
